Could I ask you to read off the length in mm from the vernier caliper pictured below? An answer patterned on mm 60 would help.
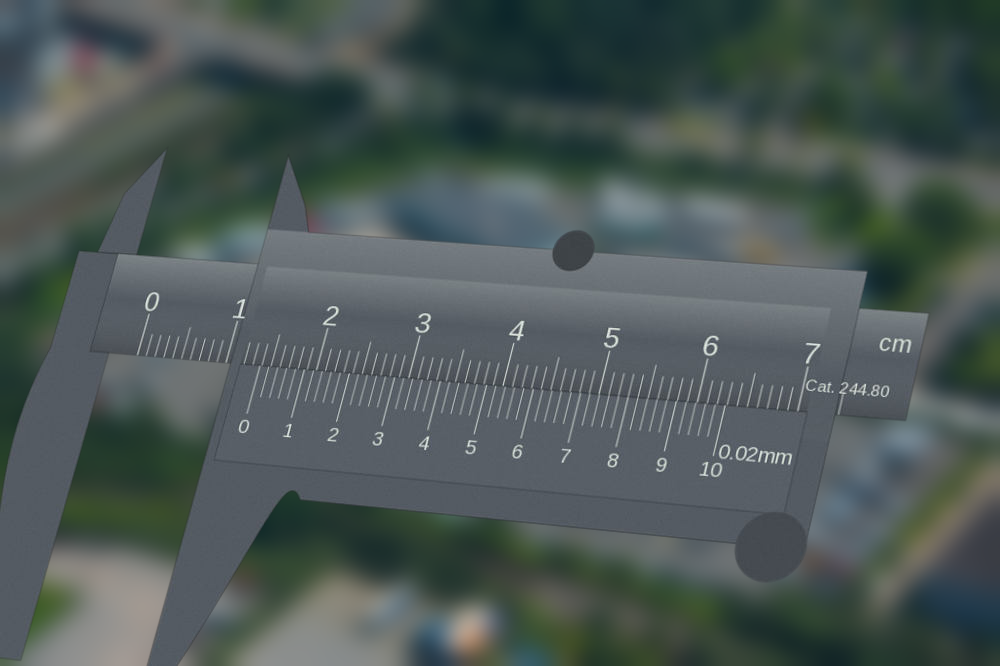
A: mm 13.8
